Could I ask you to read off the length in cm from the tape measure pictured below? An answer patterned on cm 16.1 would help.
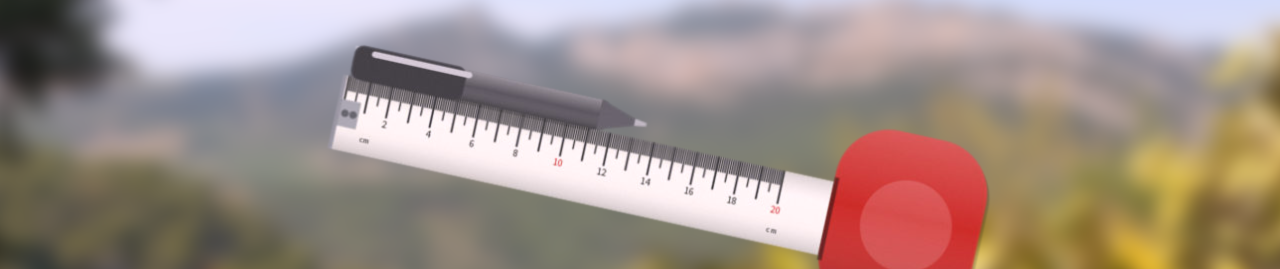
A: cm 13.5
